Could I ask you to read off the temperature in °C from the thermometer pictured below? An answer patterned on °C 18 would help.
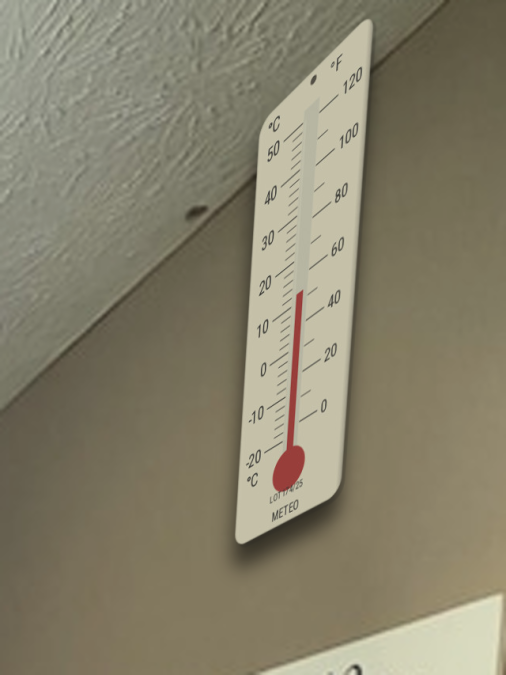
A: °C 12
